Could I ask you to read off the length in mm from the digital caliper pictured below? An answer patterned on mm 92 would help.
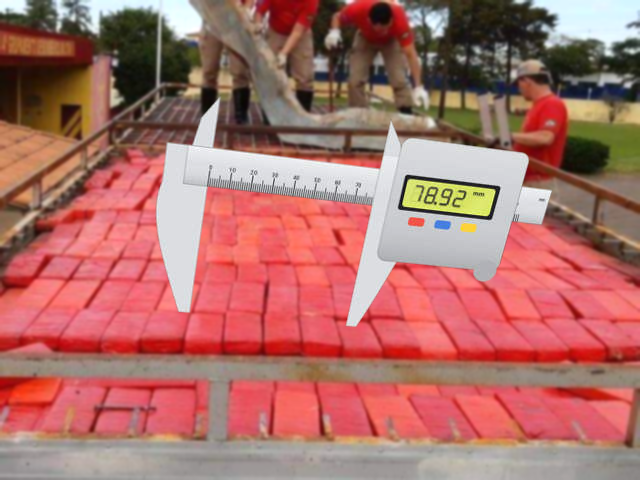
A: mm 78.92
